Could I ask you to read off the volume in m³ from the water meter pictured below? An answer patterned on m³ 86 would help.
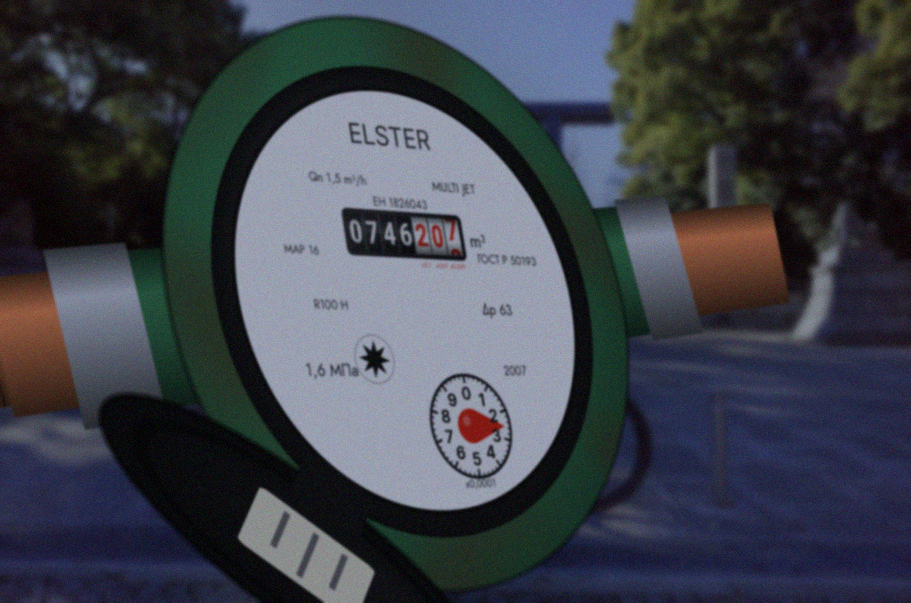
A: m³ 746.2072
